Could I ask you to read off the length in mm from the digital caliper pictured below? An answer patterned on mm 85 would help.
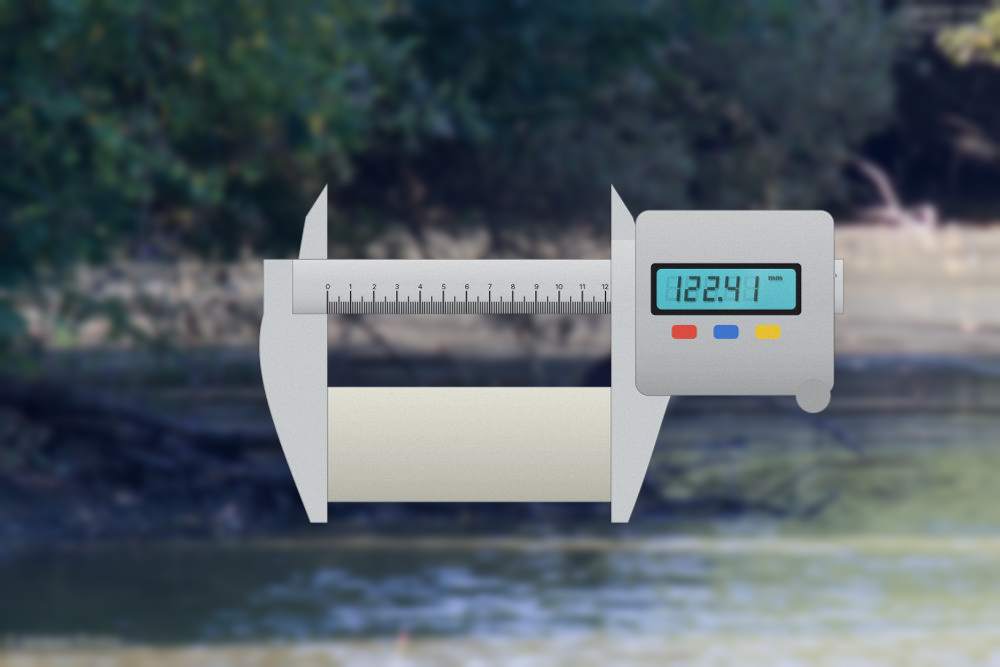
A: mm 122.41
